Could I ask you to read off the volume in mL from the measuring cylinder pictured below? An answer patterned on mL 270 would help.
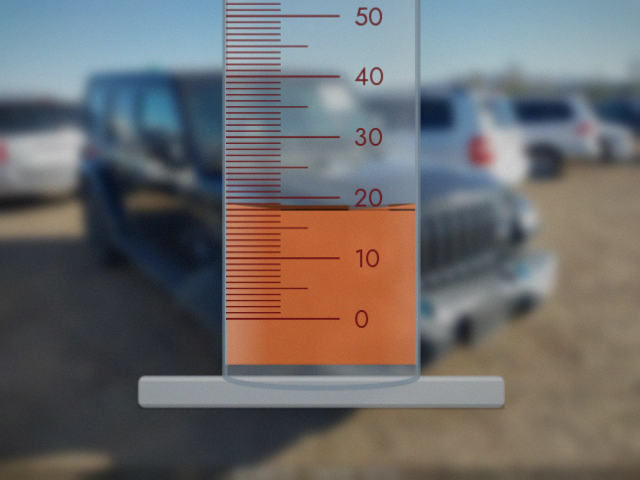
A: mL 18
